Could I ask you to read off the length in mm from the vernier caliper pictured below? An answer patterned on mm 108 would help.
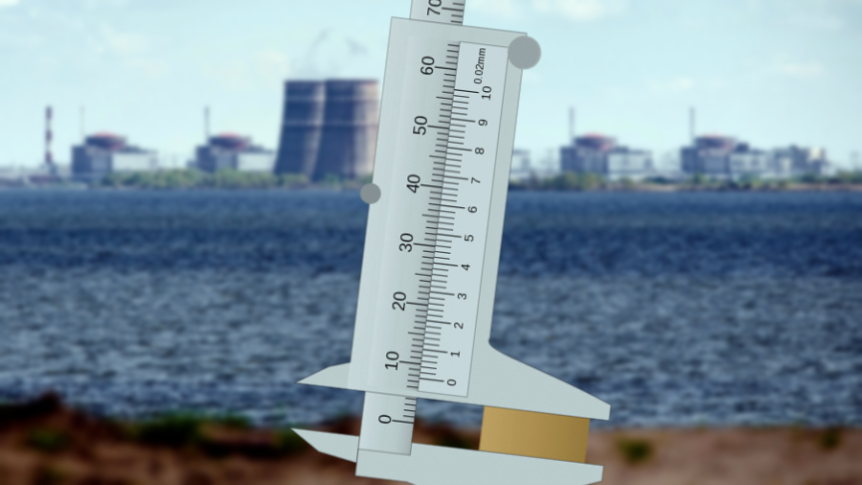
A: mm 7.6
